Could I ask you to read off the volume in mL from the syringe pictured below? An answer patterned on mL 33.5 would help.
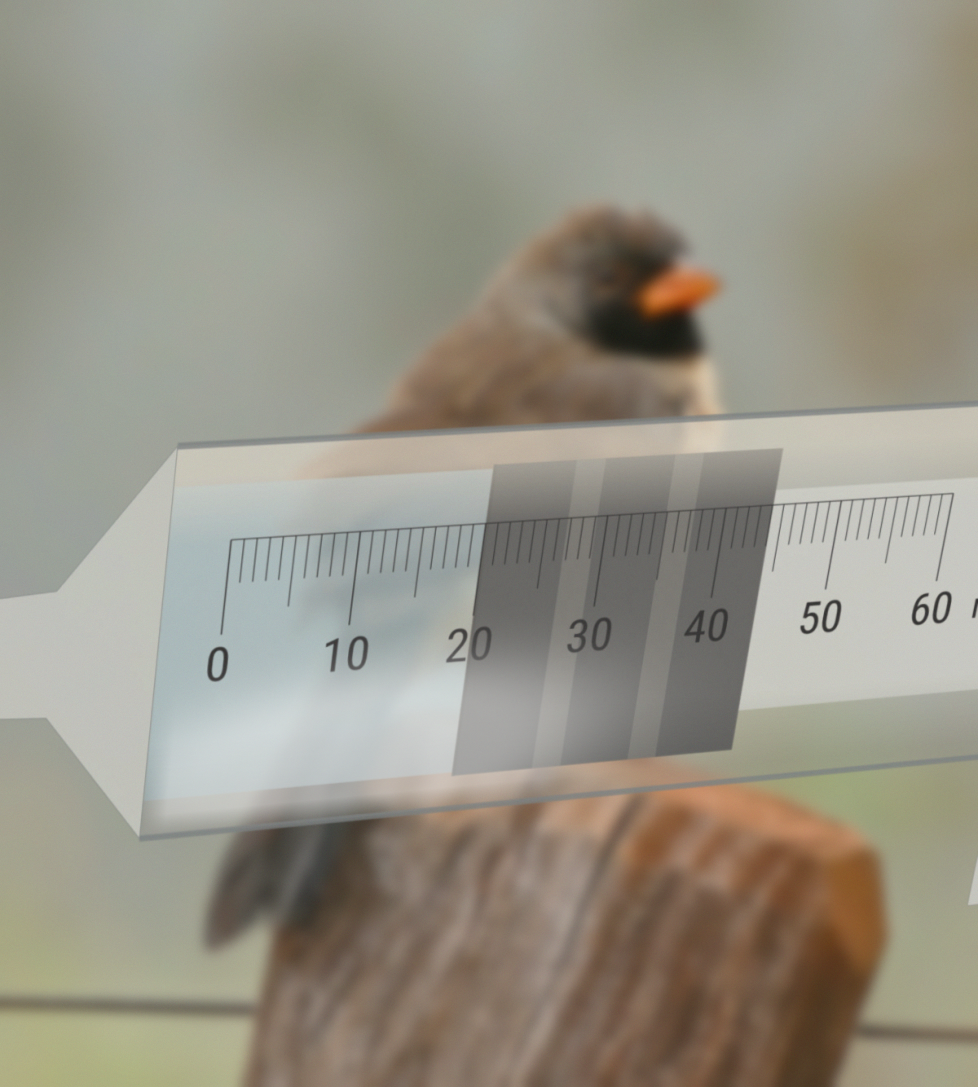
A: mL 20
